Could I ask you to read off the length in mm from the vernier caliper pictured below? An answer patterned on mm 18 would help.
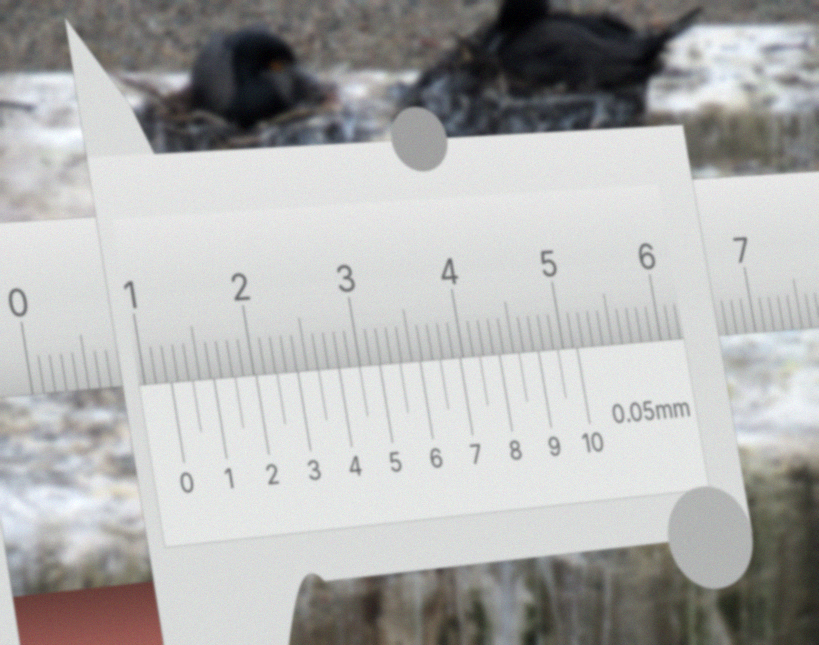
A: mm 12.4
